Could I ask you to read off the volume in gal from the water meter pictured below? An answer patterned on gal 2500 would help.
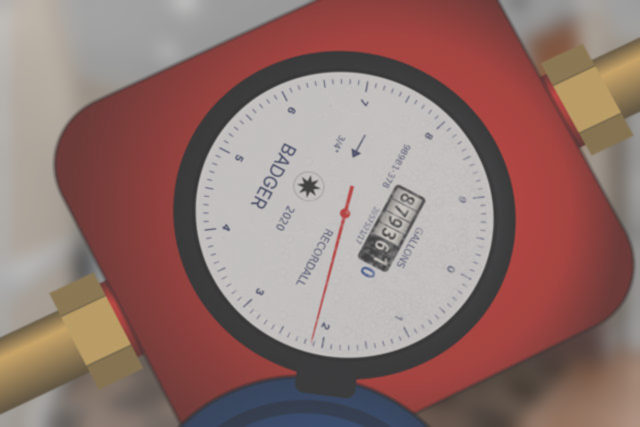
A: gal 8793612.1
